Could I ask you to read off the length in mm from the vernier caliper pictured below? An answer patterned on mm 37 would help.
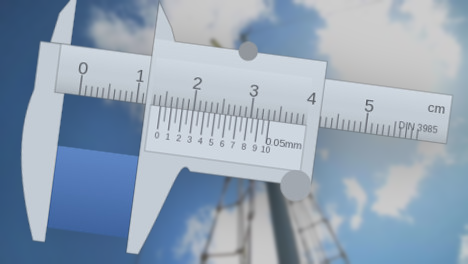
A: mm 14.2
